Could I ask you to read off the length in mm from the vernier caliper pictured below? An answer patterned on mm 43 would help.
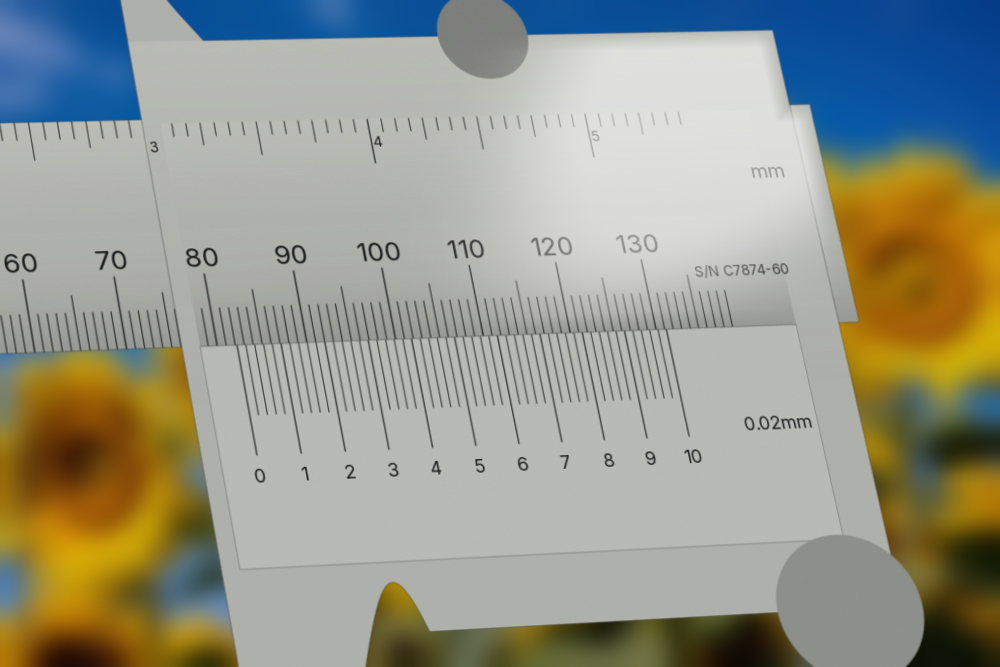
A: mm 82.2
